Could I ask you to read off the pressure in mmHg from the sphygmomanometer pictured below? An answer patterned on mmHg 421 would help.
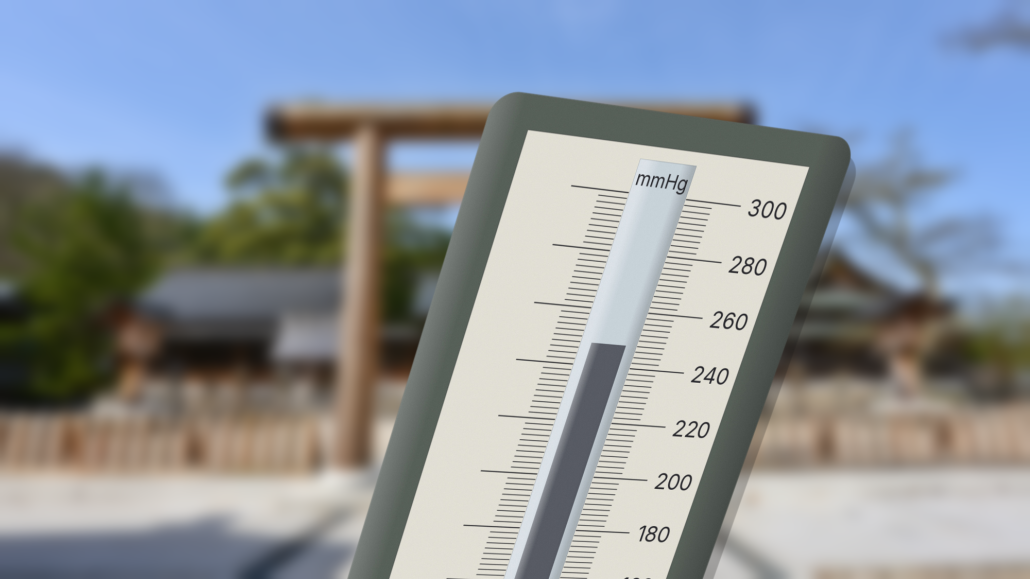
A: mmHg 248
